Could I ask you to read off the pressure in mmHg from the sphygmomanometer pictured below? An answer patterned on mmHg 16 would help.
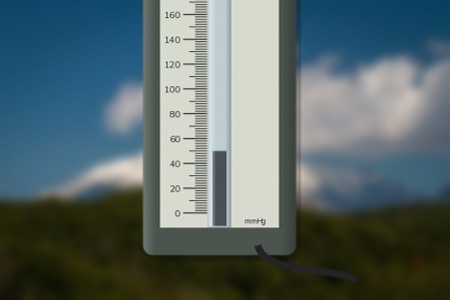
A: mmHg 50
